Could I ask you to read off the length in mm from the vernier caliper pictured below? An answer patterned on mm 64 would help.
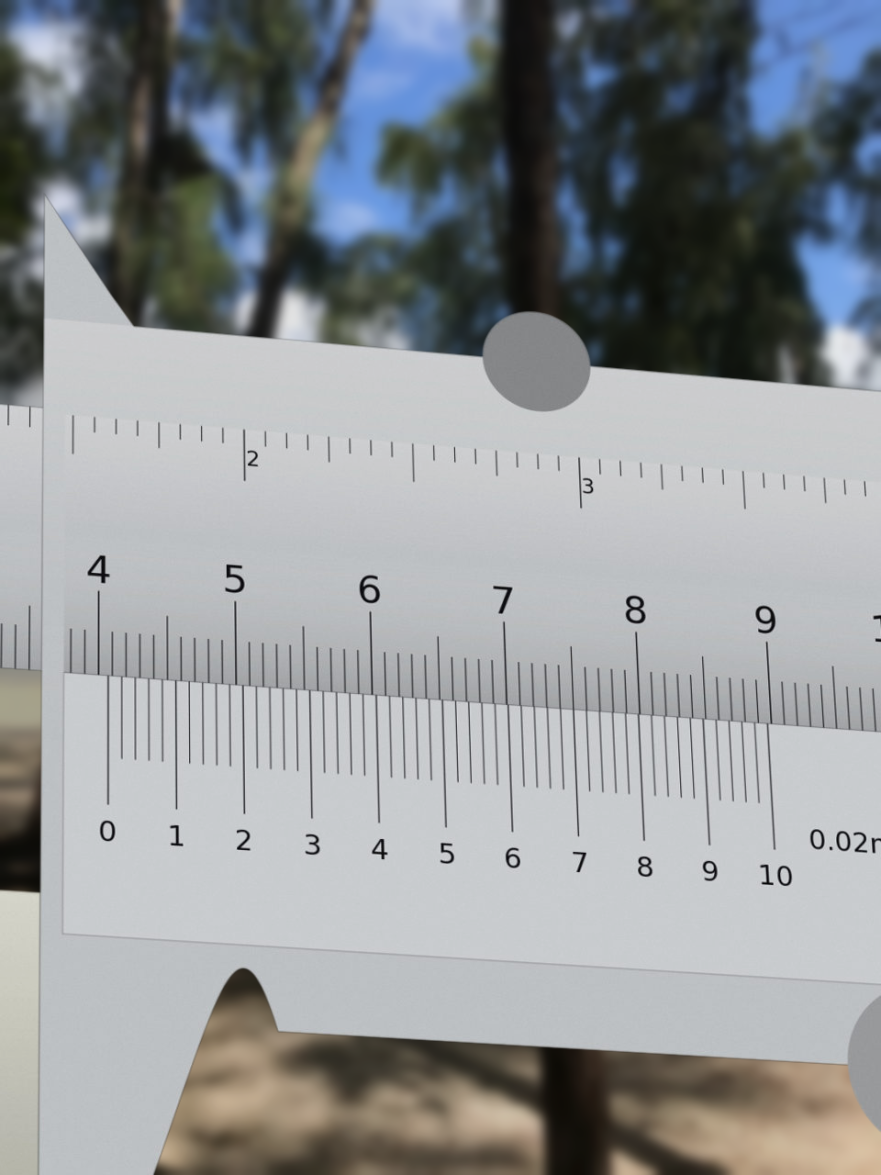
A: mm 40.7
